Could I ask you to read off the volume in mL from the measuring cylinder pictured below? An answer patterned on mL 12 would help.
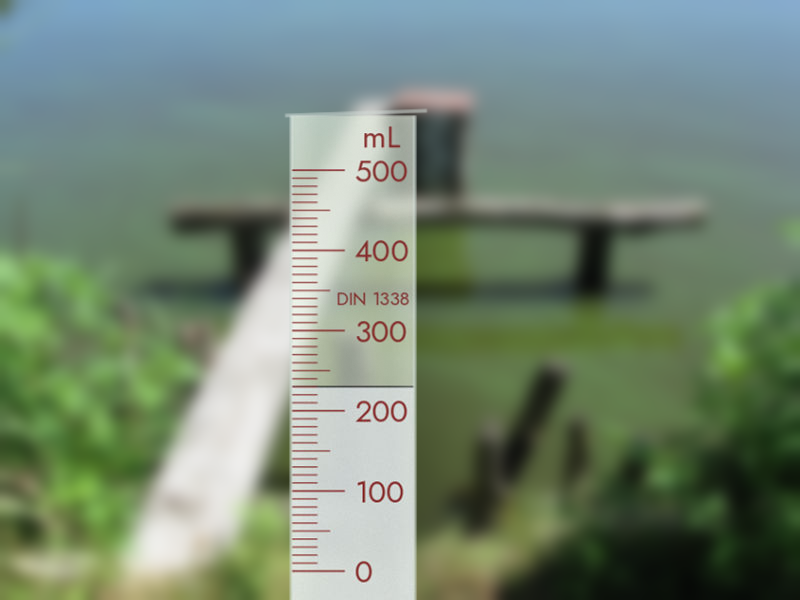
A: mL 230
